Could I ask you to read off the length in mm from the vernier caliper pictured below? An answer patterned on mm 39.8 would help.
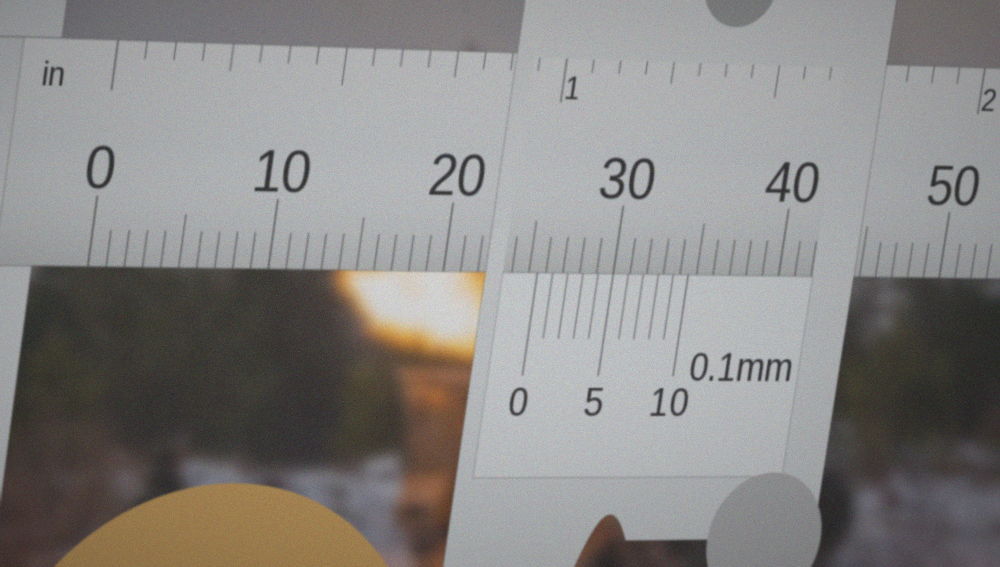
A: mm 25.5
